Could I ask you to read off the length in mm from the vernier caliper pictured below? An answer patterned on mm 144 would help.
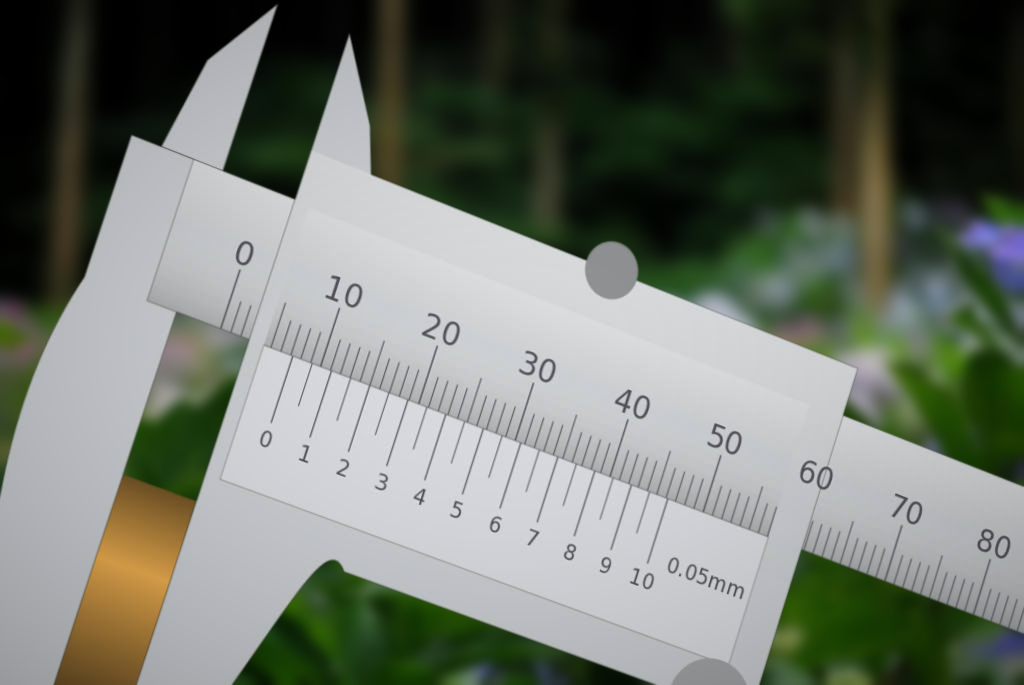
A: mm 7.2
